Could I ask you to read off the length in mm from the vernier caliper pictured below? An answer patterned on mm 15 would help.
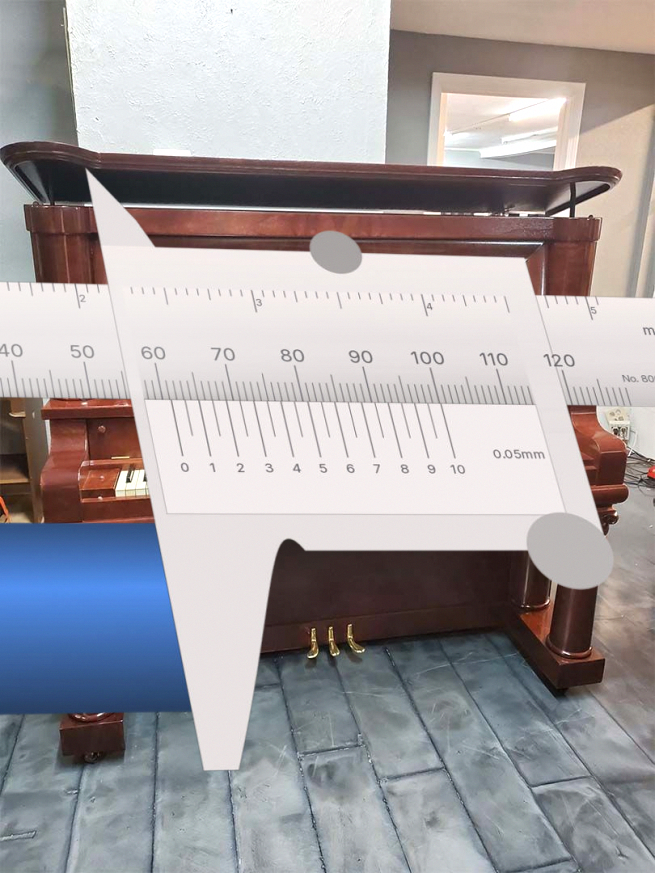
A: mm 61.2
